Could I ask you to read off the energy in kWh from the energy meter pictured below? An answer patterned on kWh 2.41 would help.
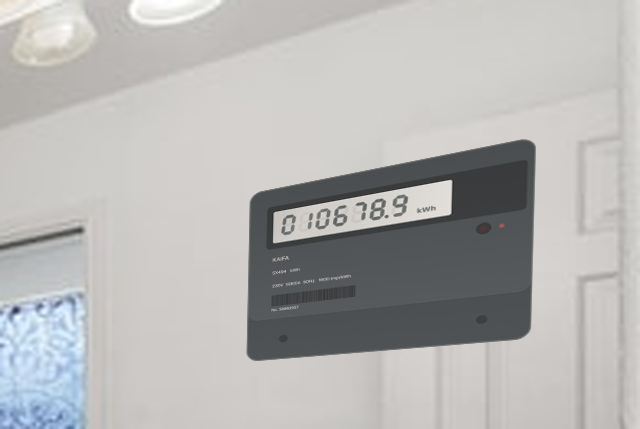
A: kWh 10678.9
